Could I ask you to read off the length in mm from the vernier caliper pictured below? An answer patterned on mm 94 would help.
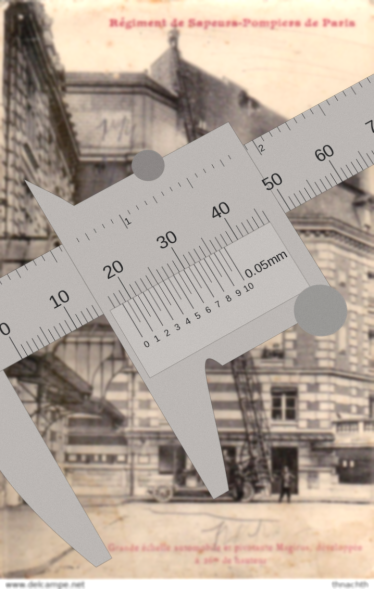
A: mm 18.4
